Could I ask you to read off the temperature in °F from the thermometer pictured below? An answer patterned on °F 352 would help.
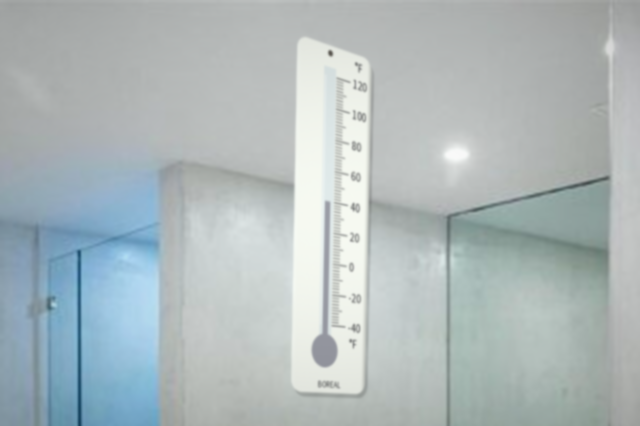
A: °F 40
